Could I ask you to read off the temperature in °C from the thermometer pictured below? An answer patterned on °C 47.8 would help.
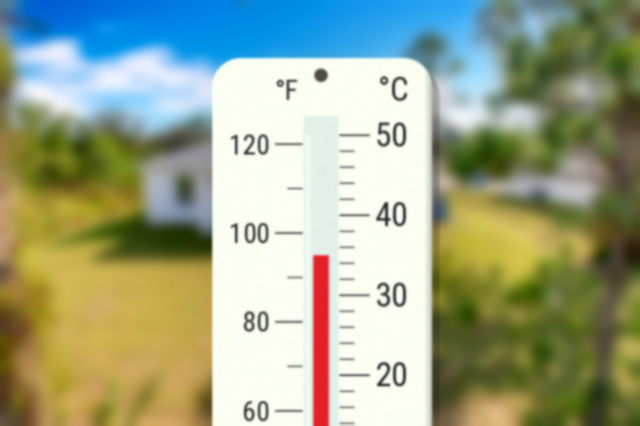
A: °C 35
